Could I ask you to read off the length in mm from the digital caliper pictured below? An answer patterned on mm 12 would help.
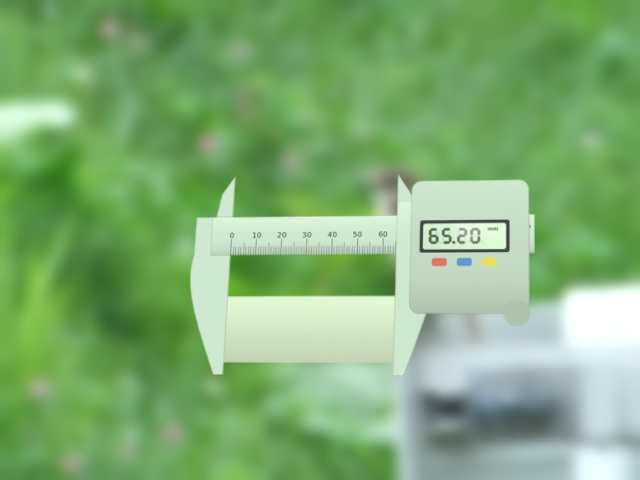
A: mm 65.20
